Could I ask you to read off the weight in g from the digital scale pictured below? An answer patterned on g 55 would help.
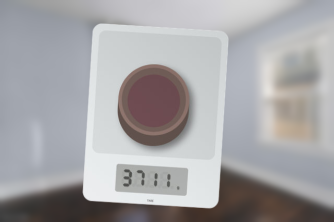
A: g 3711
